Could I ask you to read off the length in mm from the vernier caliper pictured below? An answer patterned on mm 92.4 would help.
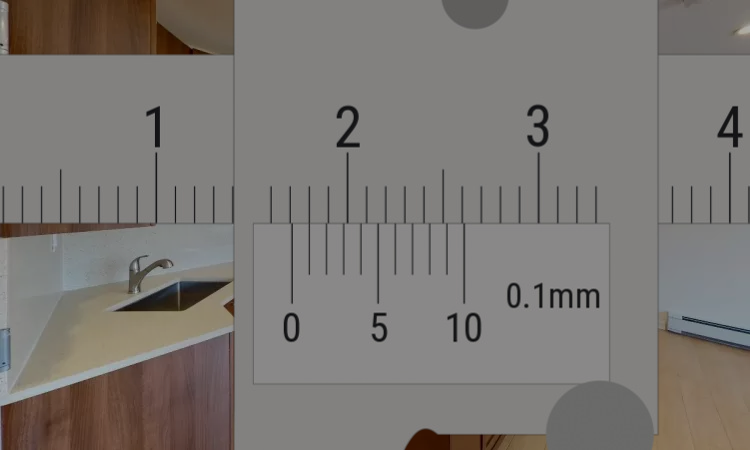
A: mm 17.1
